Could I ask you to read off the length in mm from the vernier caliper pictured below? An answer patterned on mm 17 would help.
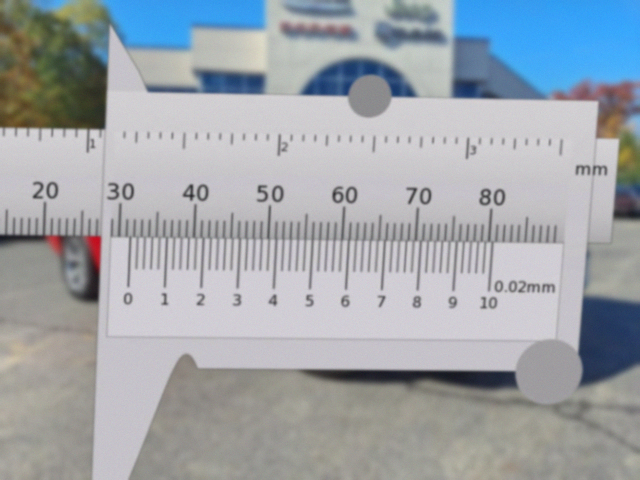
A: mm 31.5
